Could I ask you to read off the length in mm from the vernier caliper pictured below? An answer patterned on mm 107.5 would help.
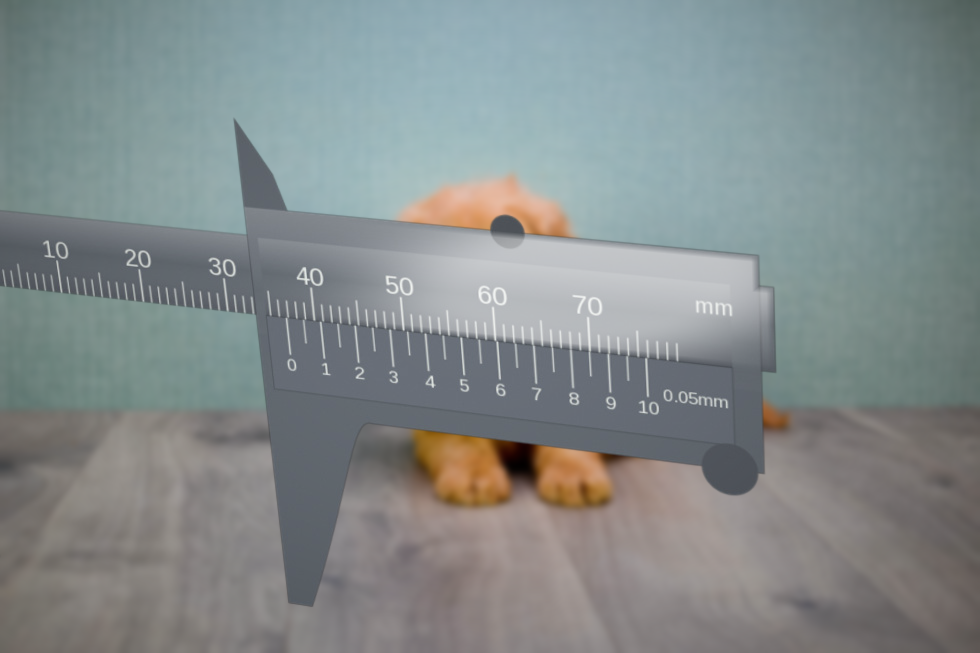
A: mm 36.8
